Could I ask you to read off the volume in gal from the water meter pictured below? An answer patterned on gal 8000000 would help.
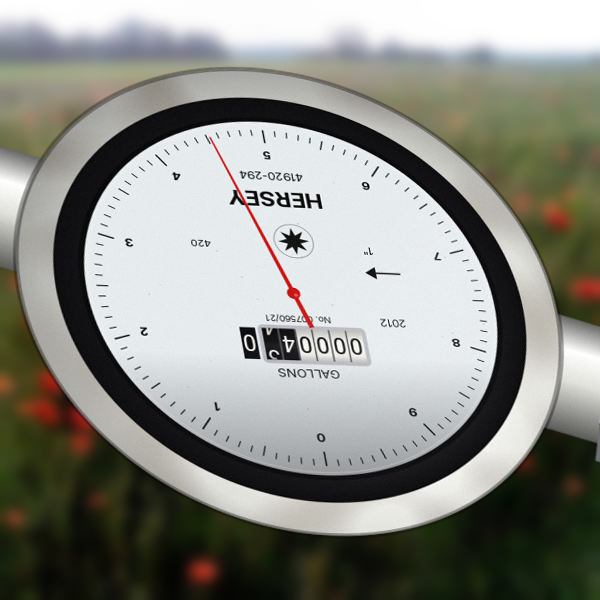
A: gal 434.5
